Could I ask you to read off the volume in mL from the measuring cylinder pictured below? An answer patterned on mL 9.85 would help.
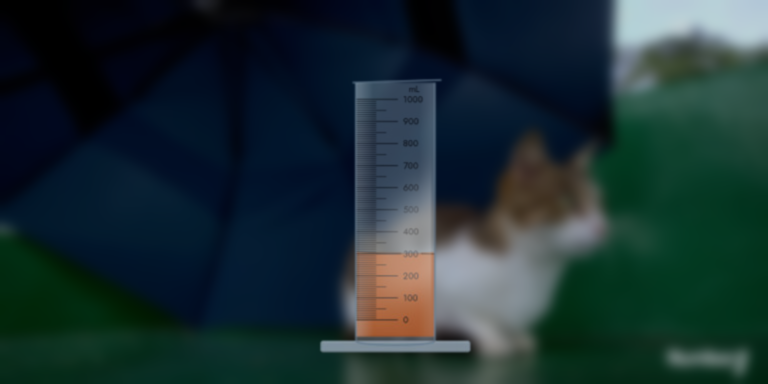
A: mL 300
